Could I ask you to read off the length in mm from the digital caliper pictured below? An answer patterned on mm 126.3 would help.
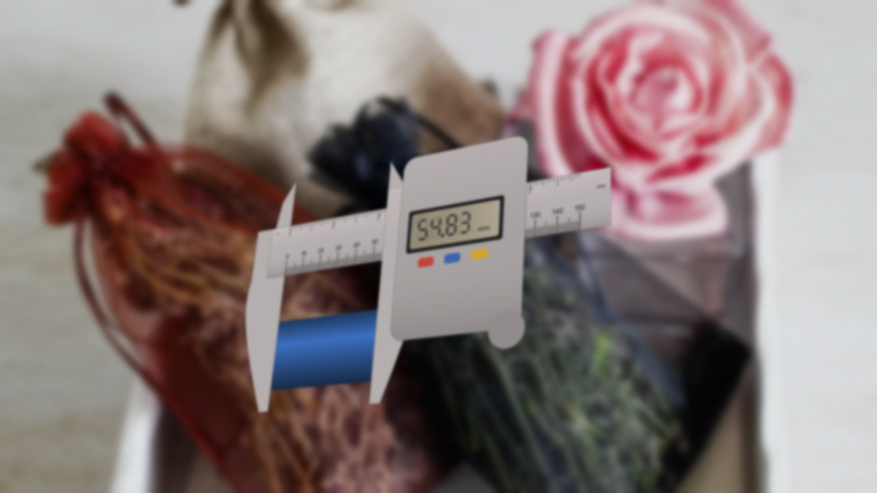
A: mm 54.83
